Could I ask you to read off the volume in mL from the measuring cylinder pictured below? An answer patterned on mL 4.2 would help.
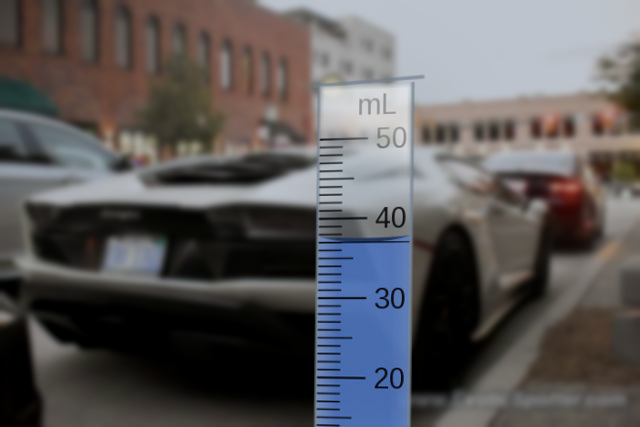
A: mL 37
